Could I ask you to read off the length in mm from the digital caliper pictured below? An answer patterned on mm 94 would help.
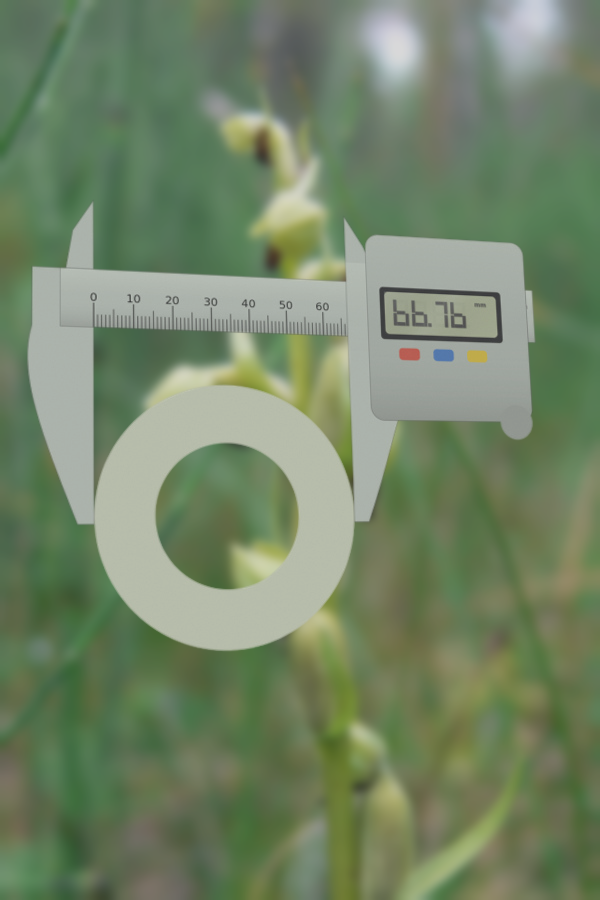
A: mm 66.76
